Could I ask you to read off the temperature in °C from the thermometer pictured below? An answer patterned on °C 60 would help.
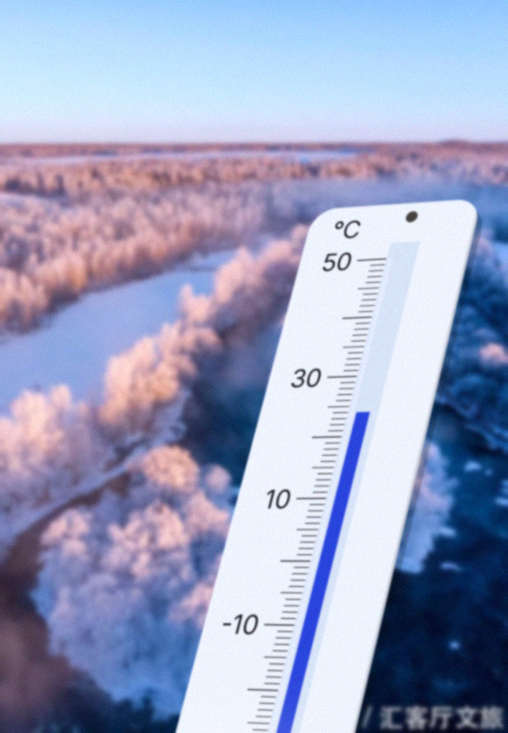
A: °C 24
